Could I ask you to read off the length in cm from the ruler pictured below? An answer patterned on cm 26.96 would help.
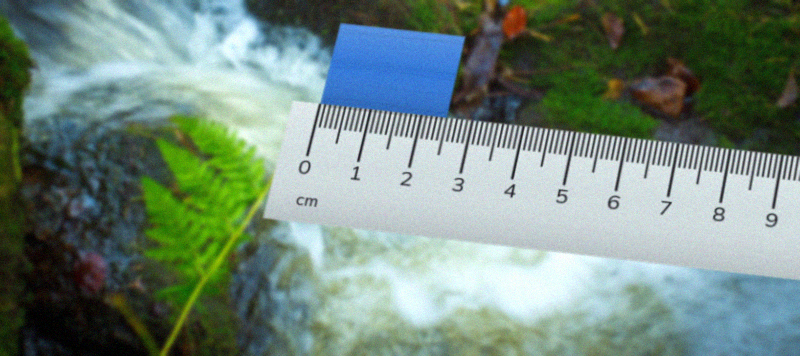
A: cm 2.5
